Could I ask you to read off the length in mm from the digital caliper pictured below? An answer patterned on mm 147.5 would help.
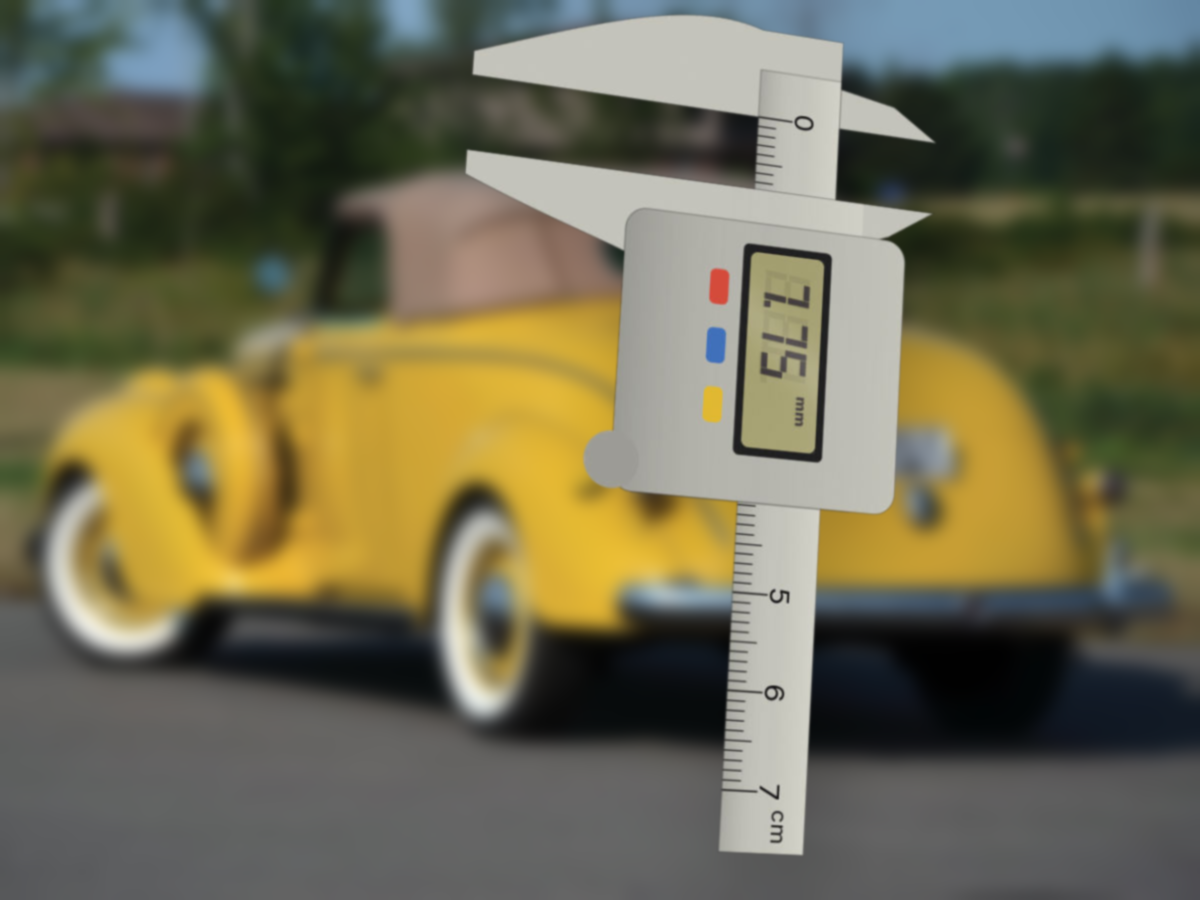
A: mm 7.75
